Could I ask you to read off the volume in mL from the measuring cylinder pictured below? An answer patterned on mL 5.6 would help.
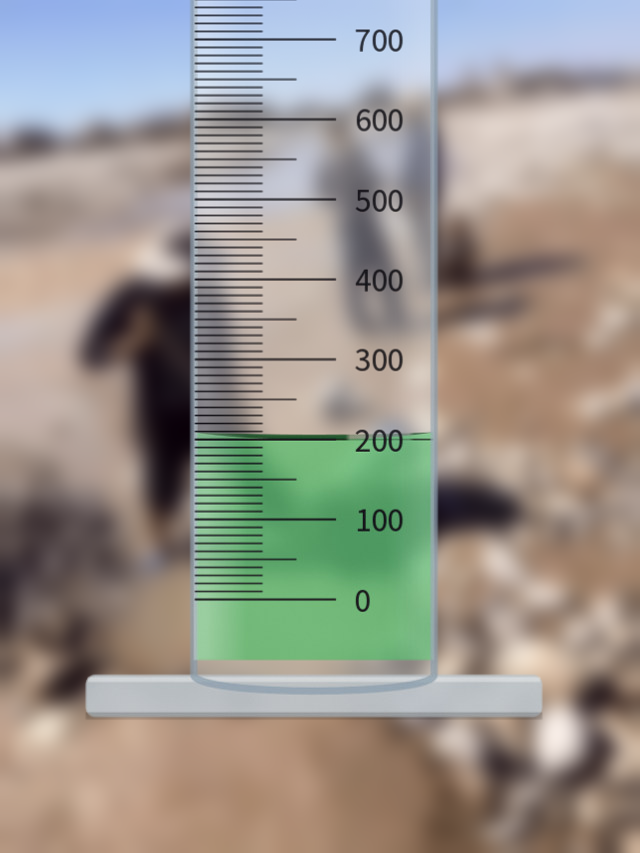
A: mL 200
